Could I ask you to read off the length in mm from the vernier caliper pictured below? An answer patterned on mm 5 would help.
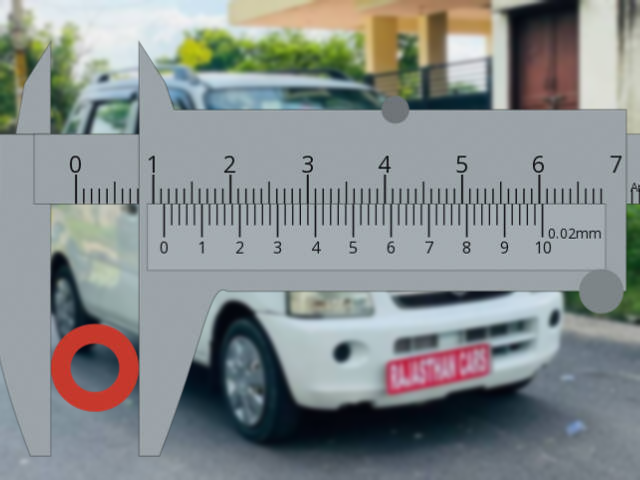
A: mm 11.4
